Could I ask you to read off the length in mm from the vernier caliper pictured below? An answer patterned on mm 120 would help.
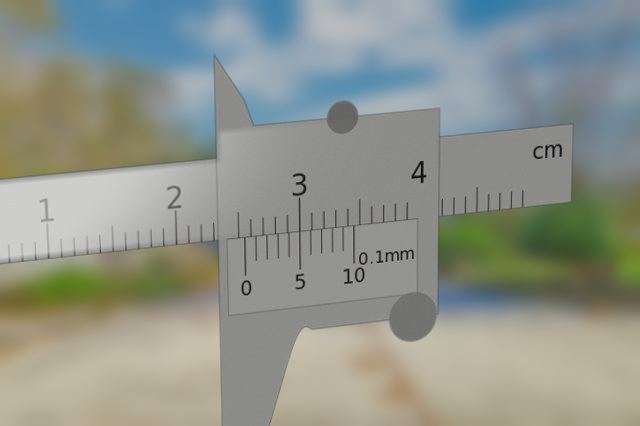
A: mm 25.5
